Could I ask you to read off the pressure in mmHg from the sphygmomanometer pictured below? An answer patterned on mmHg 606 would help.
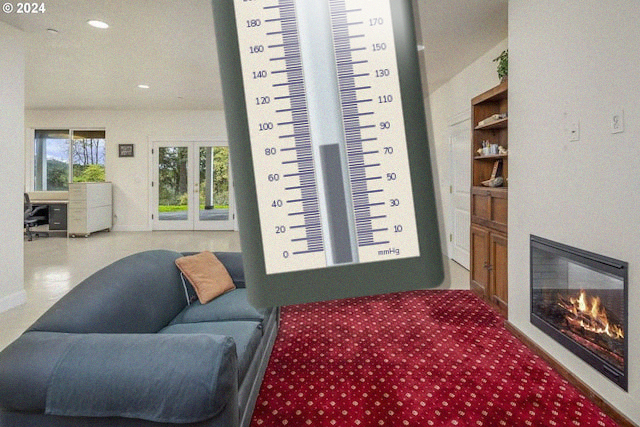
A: mmHg 80
